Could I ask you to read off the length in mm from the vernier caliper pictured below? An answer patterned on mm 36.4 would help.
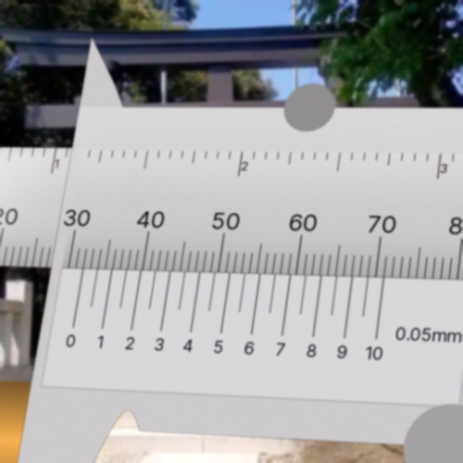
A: mm 32.0
